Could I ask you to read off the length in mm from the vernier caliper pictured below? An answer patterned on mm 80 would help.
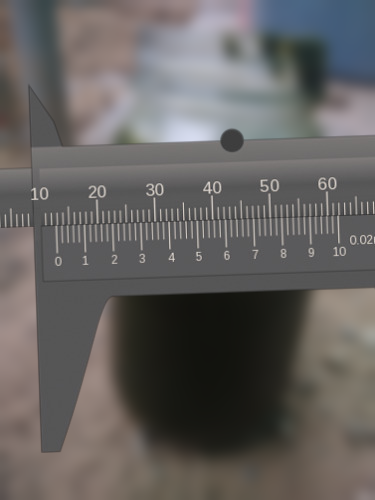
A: mm 12.8
